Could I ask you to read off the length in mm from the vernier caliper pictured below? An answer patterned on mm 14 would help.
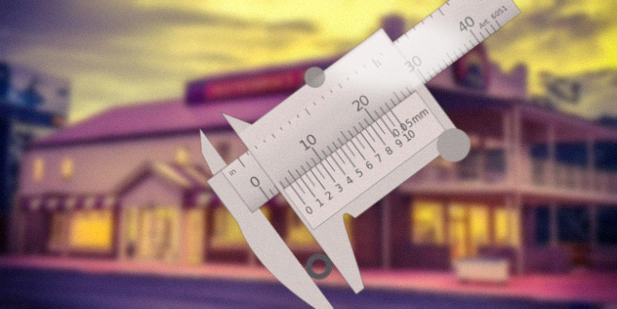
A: mm 4.0
